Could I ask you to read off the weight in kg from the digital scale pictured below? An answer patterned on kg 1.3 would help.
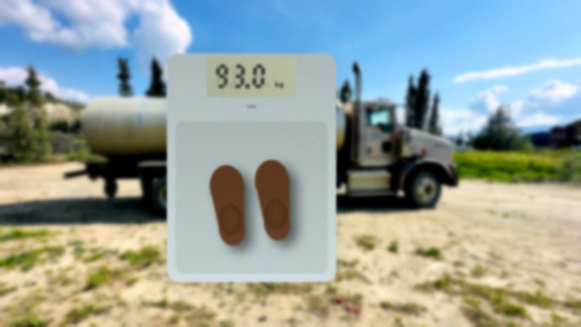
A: kg 93.0
